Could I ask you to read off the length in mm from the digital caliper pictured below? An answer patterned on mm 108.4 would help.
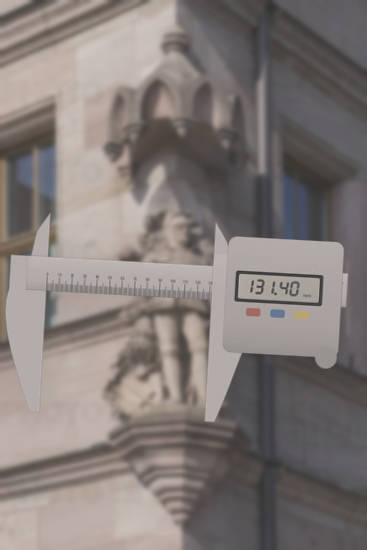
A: mm 131.40
